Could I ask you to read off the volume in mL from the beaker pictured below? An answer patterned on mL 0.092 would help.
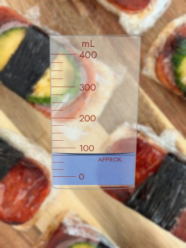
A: mL 75
